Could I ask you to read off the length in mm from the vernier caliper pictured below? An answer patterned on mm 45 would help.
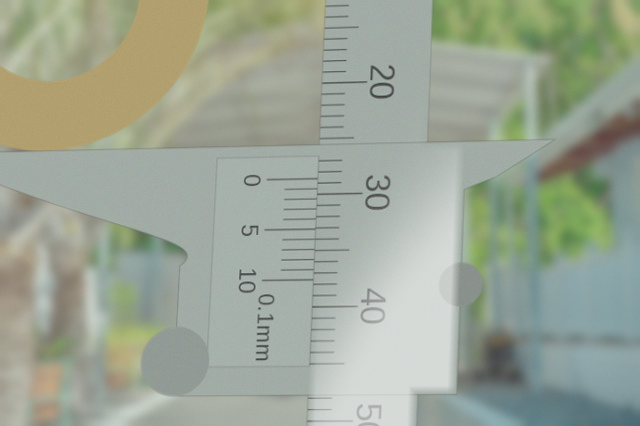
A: mm 28.6
